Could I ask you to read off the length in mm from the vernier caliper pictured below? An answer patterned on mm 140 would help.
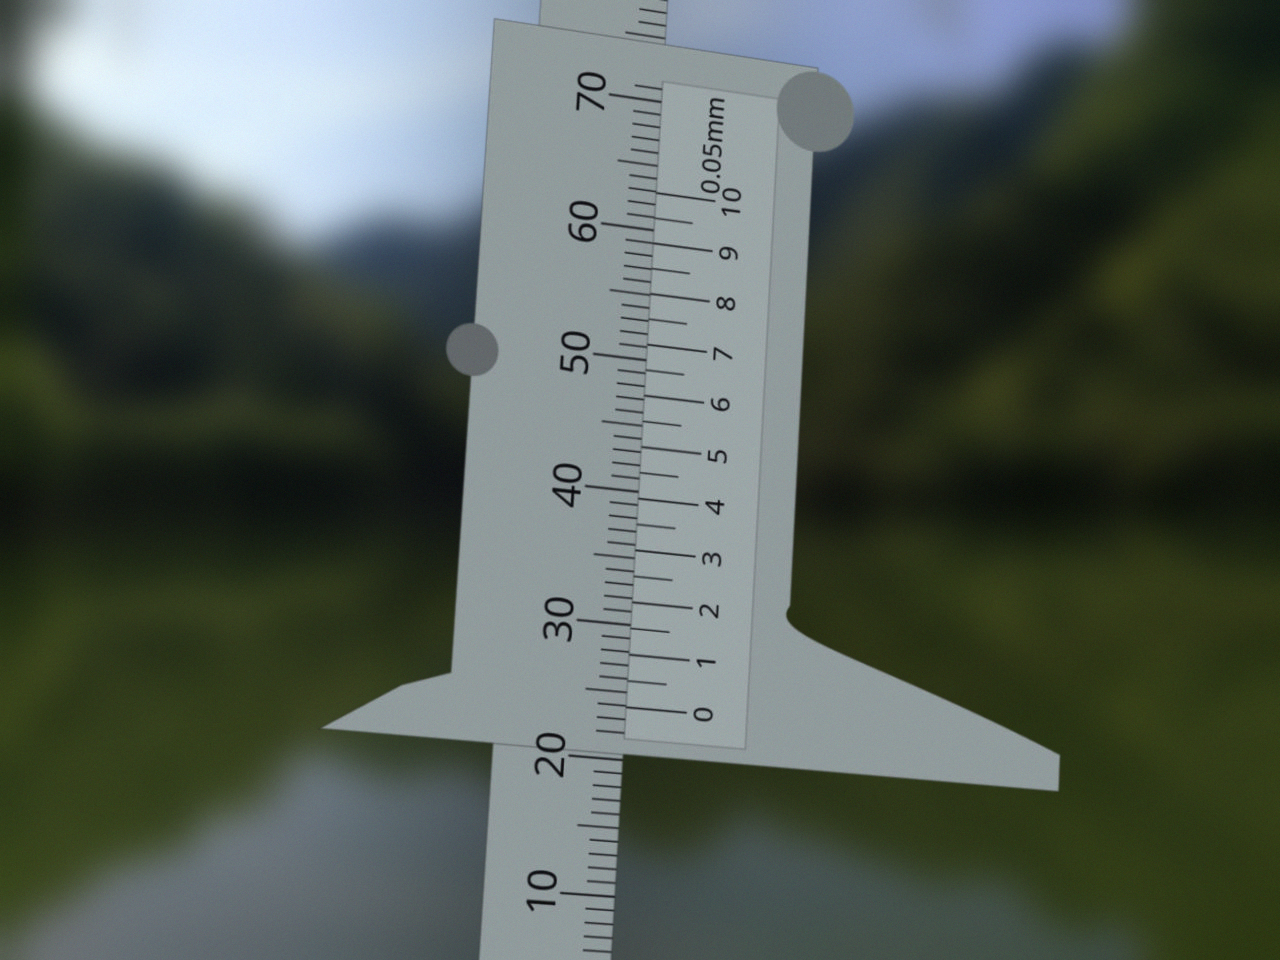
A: mm 23.9
